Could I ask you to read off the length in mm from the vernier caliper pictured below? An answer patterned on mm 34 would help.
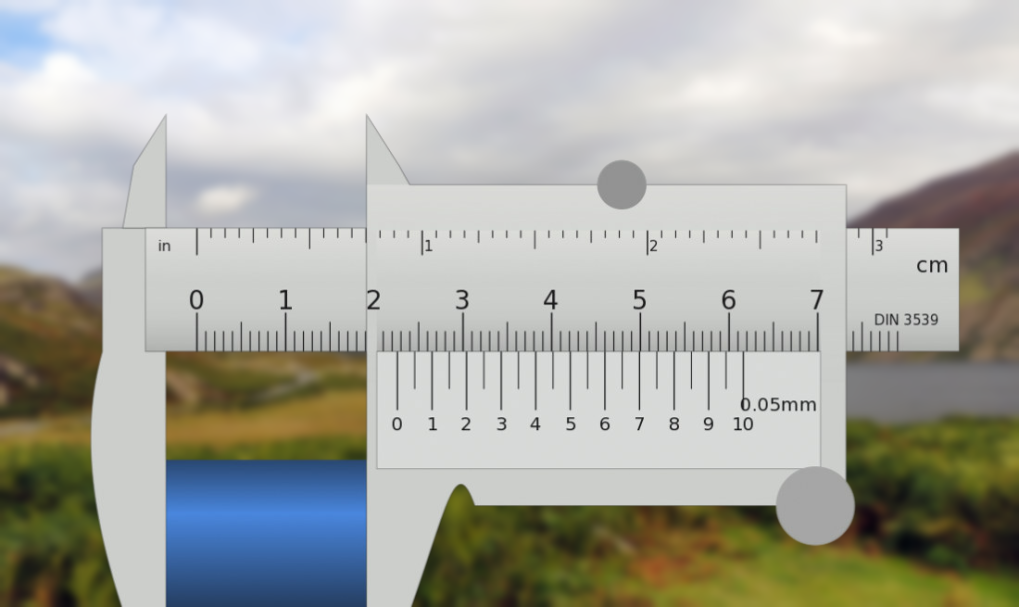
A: mm 22.6
